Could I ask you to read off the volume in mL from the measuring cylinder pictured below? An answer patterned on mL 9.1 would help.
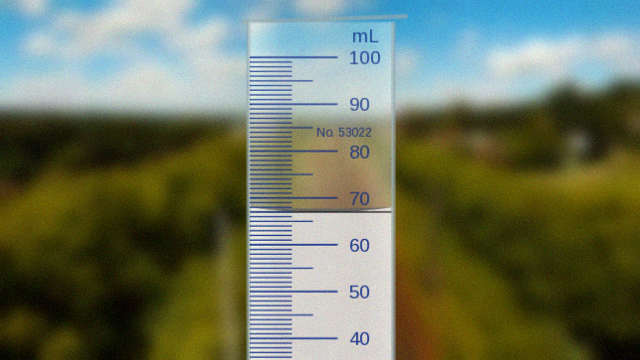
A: mL 67
